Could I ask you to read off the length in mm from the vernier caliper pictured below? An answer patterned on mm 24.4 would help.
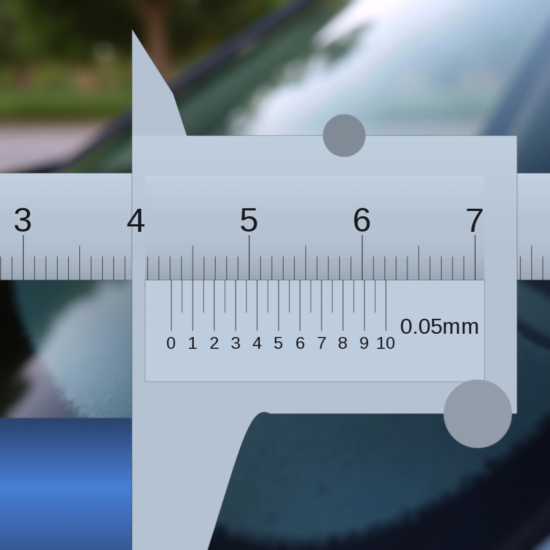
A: mm 43.1
